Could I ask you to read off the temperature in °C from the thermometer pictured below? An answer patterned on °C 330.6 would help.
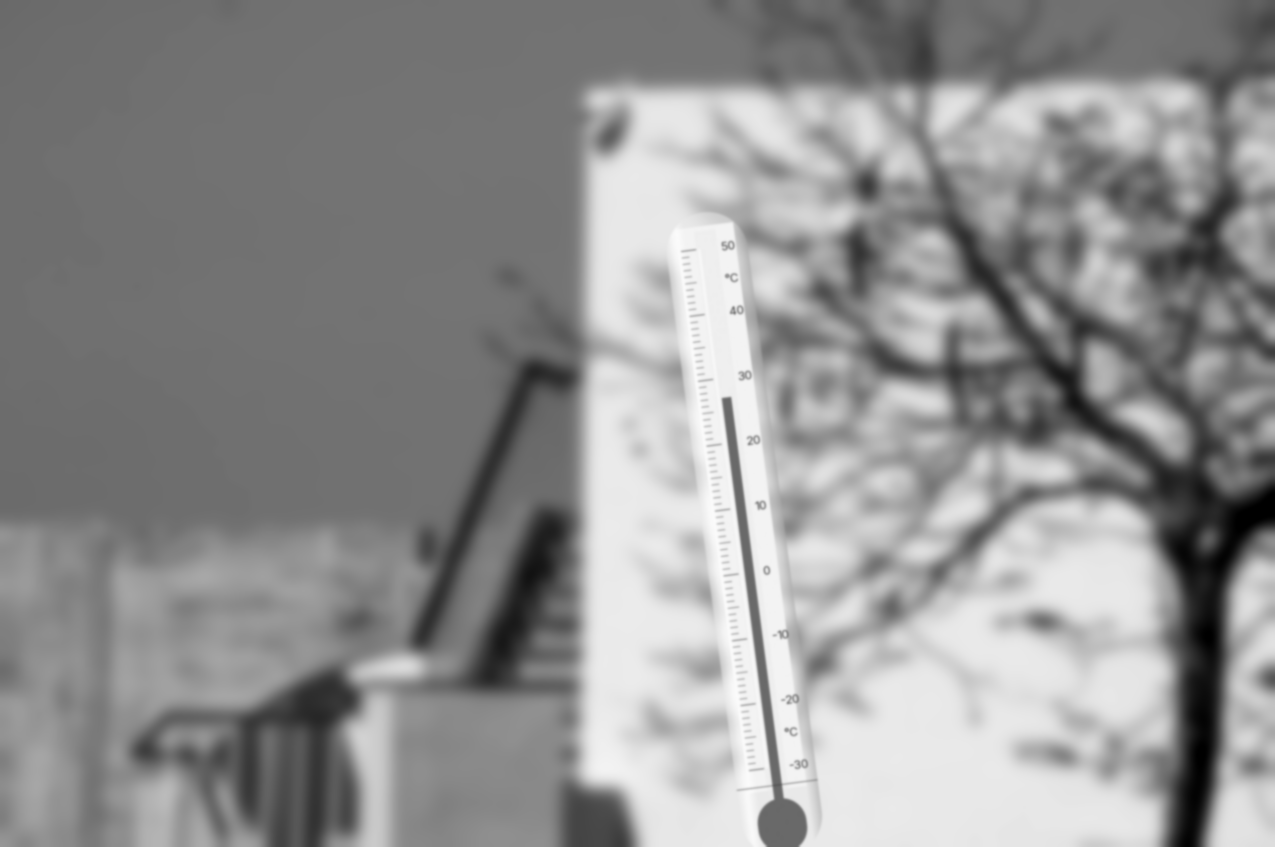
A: °C 27
